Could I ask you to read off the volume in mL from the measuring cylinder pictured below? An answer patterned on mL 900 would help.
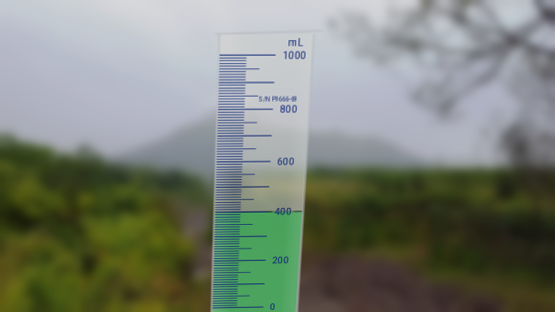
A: mL 400
